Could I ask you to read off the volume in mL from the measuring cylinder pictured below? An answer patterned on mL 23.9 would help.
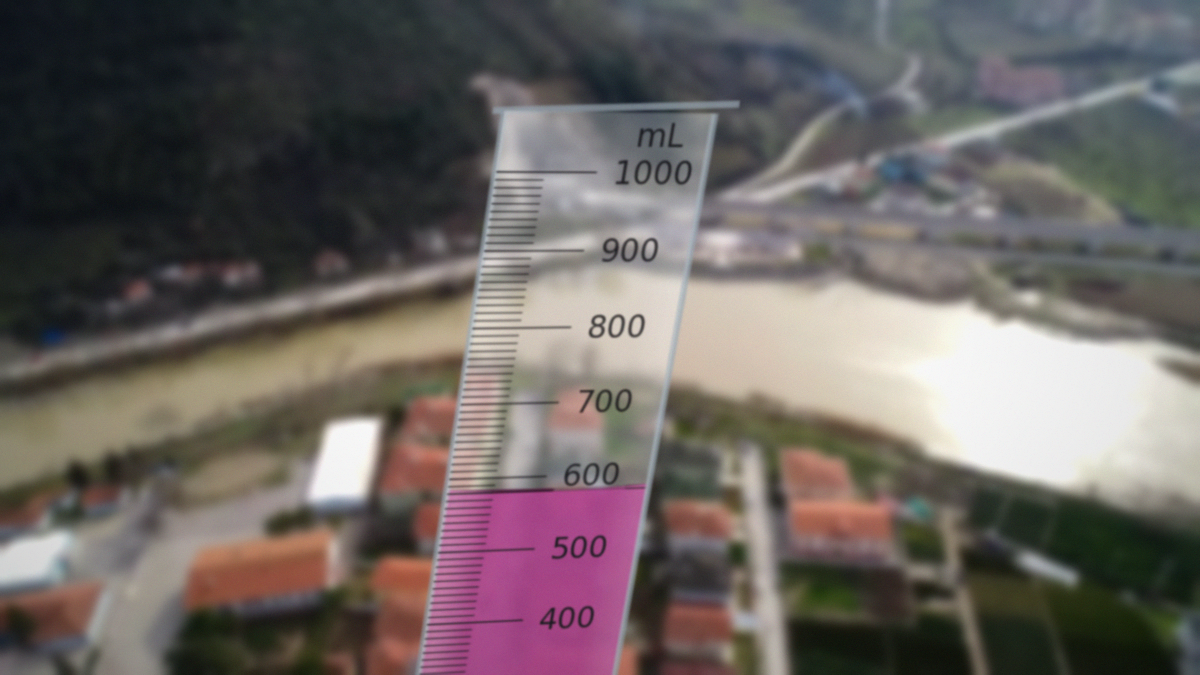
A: mL 580
